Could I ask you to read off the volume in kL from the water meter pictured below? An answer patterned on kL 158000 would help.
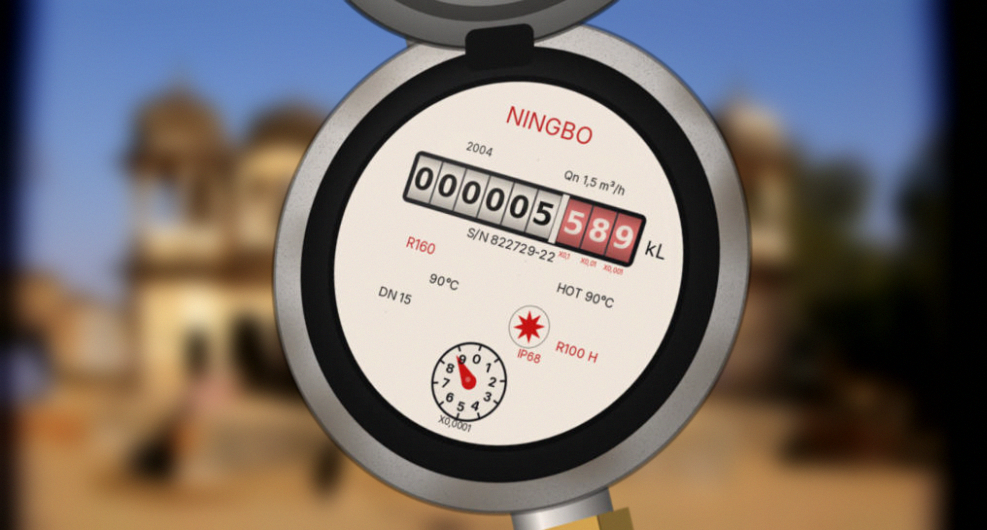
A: kL 5.5898
